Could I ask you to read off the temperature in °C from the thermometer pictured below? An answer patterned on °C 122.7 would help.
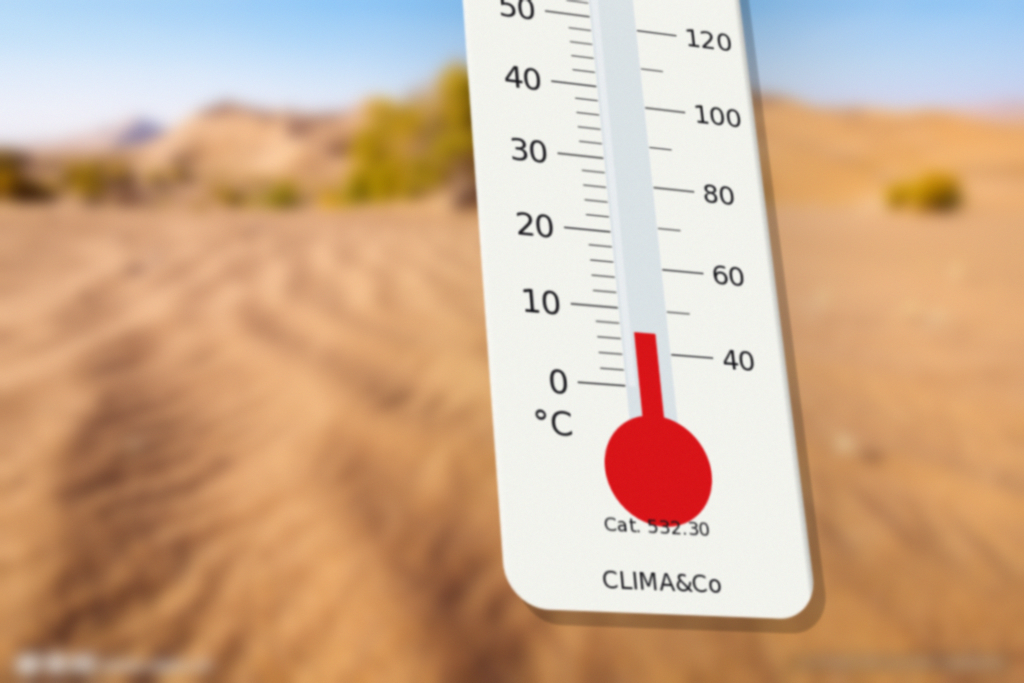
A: °C 7
